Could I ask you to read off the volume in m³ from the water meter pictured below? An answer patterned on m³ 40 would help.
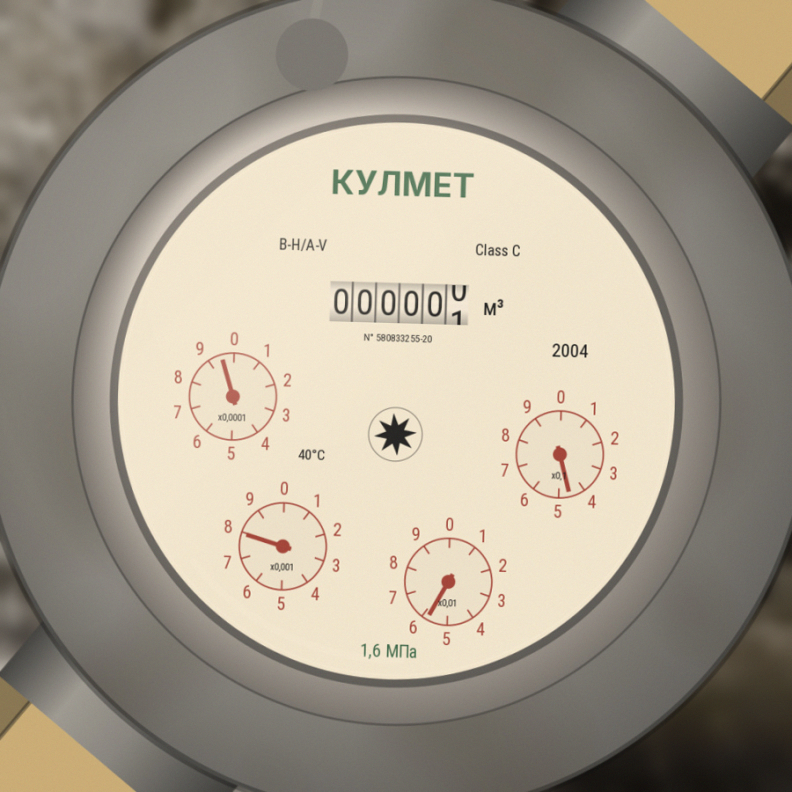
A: m³ 0.4579
